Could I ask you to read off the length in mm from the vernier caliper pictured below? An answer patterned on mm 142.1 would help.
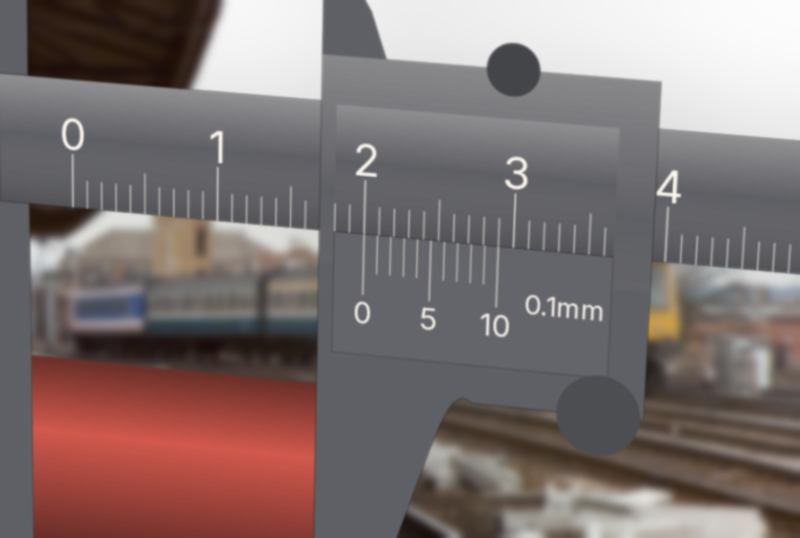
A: mm 20.0
